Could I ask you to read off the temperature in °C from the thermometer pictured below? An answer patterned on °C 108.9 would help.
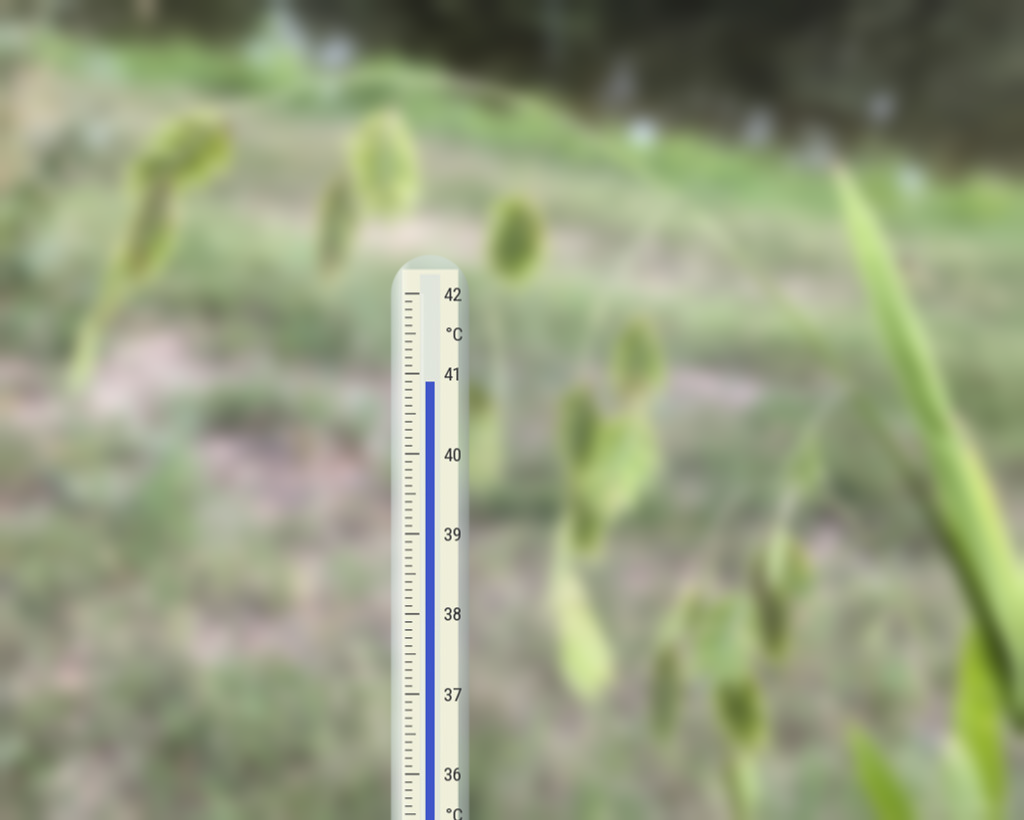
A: °C 40.9
